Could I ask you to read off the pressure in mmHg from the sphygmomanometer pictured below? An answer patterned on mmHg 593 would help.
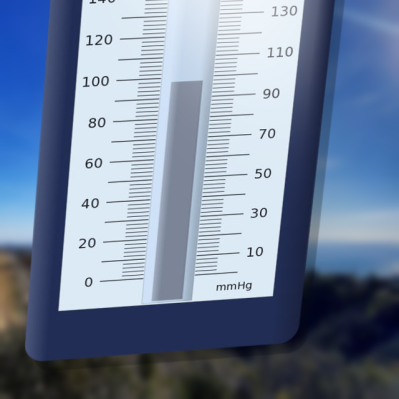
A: mmHg 98
